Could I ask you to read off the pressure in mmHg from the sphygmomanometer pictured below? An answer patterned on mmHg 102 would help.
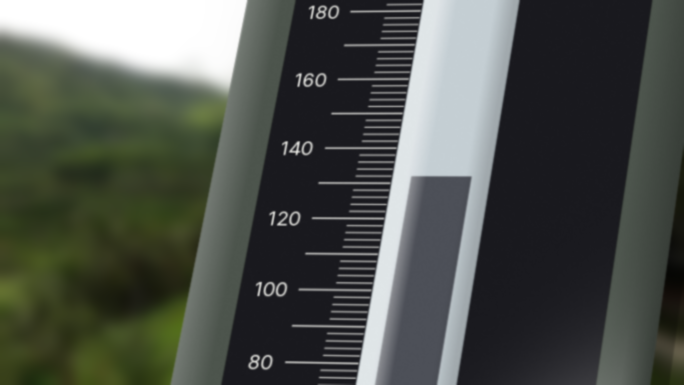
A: mmHg 132
